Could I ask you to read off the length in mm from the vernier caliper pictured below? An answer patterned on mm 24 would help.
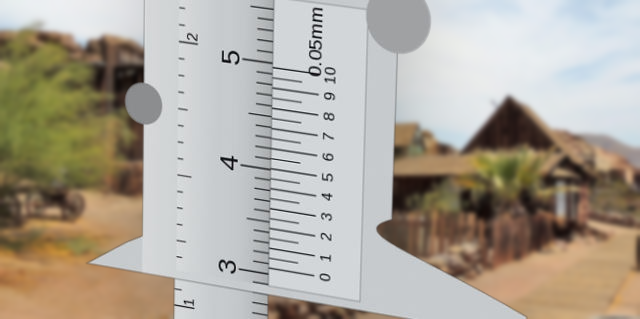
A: mm 30.6
